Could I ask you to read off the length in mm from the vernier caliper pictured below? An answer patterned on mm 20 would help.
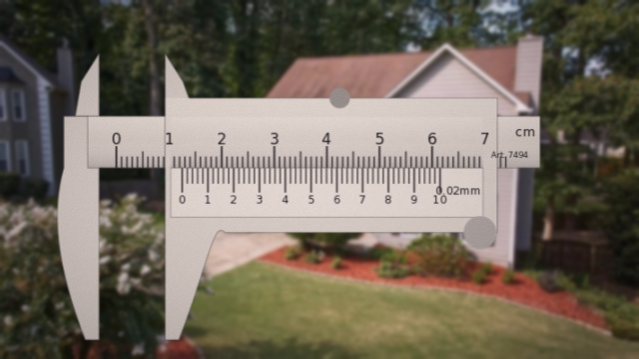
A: mm 12.5
